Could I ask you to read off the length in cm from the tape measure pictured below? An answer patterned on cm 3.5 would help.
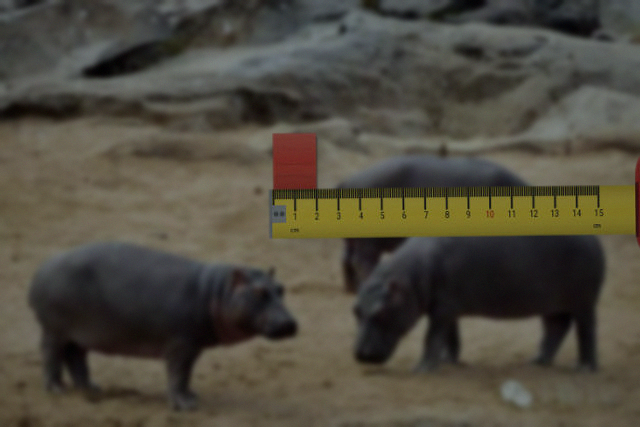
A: cm 2
